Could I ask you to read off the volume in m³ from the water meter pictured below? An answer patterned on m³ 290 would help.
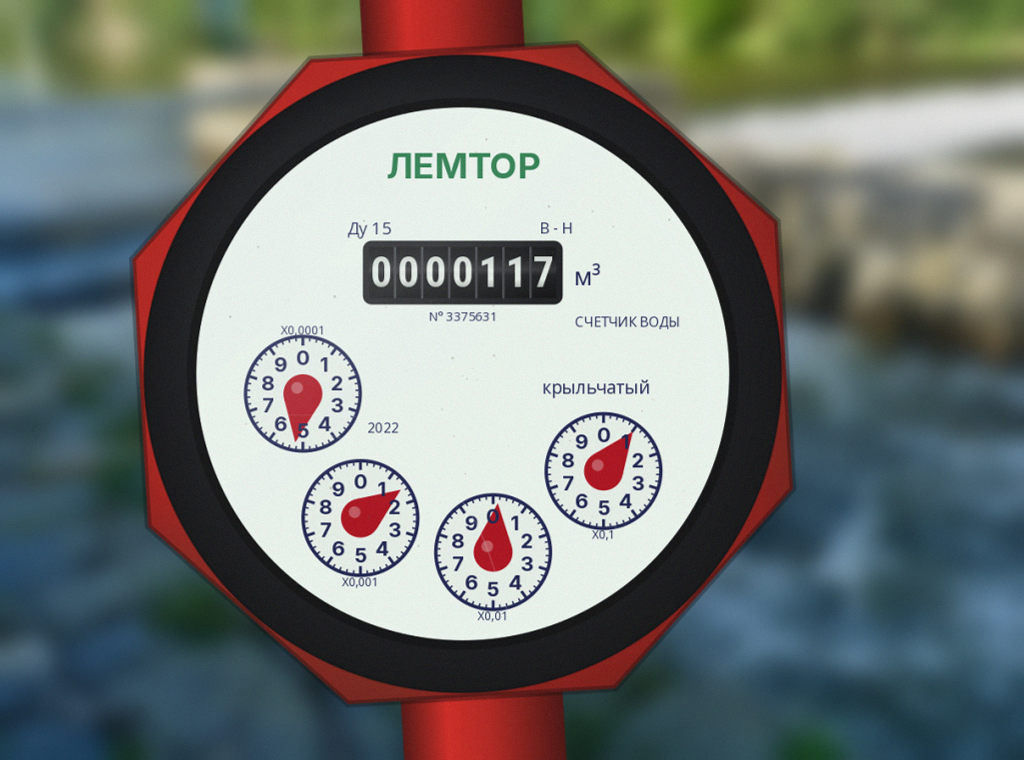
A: m³ 117.1015
